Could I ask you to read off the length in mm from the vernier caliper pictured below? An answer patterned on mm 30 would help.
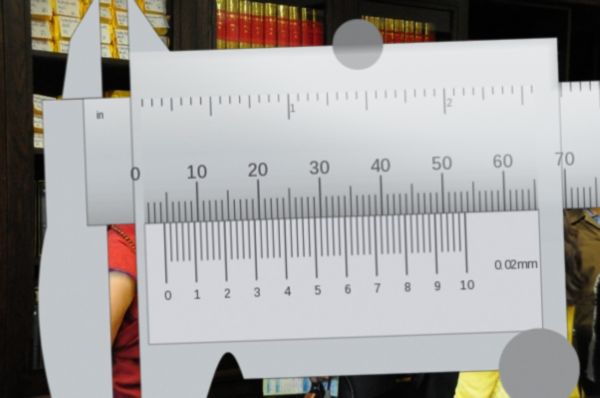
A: mm 4.5
